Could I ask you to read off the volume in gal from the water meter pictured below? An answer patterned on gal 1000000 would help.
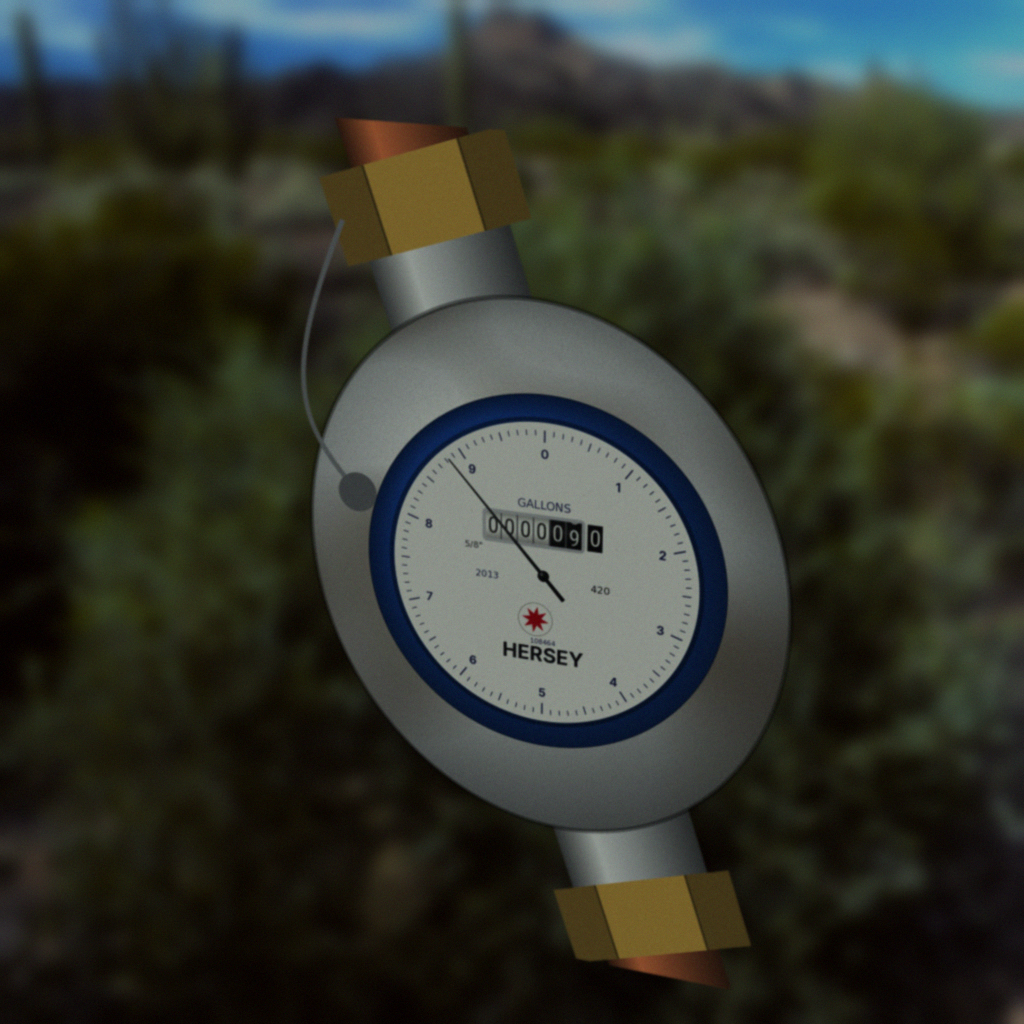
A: gal 88.8
